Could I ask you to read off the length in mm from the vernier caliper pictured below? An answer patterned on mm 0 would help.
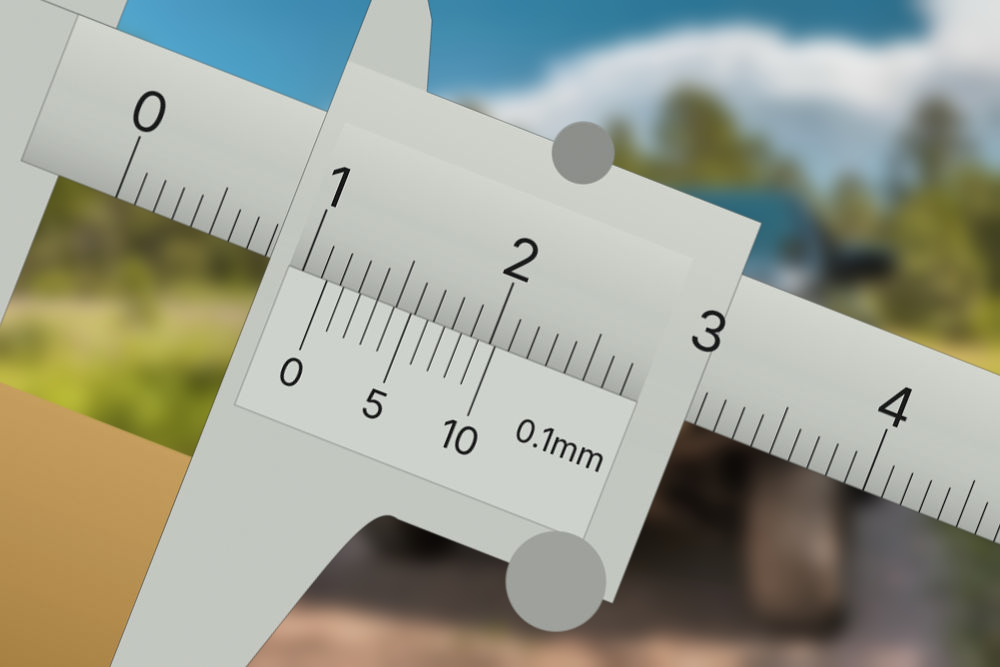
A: mm 11.3
